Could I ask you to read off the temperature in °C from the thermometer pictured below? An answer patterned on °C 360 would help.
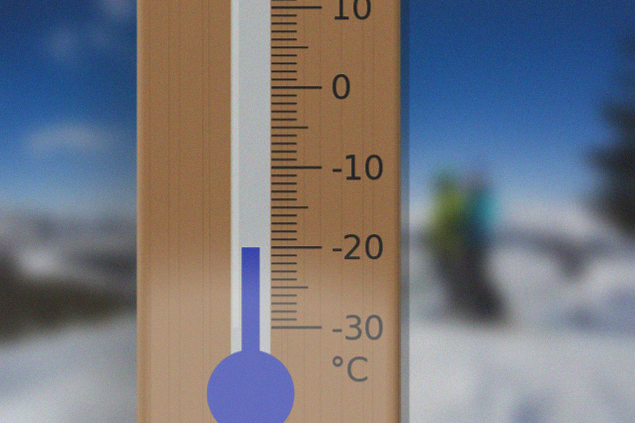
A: °C -20
